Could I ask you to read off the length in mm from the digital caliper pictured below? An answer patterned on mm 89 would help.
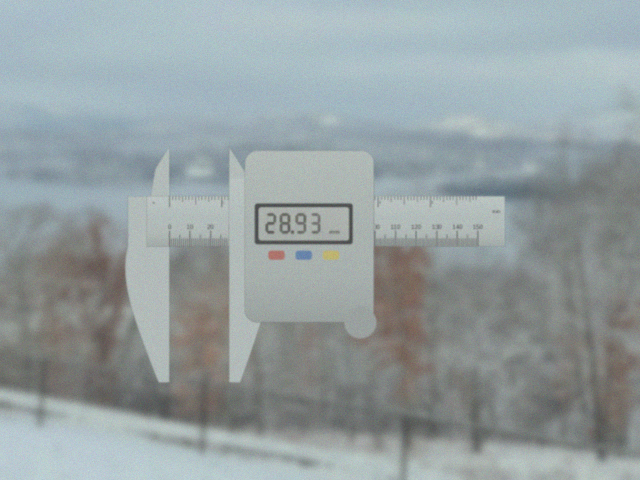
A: mm 28.93
